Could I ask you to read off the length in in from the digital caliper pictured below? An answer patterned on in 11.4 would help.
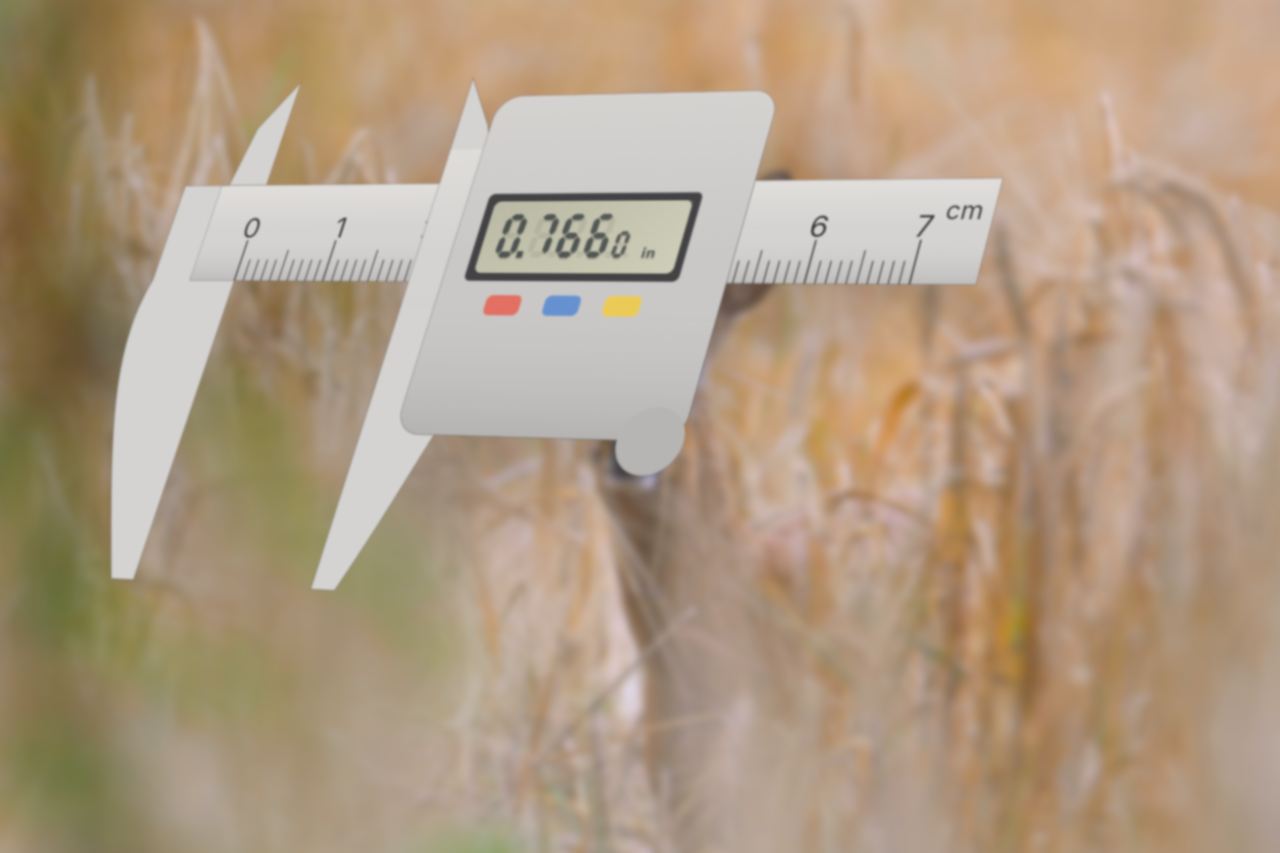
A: in 0.7660
